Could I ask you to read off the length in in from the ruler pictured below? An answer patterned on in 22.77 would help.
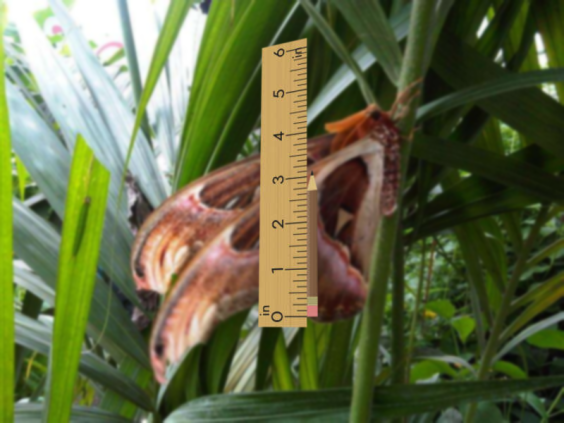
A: in 3.125
